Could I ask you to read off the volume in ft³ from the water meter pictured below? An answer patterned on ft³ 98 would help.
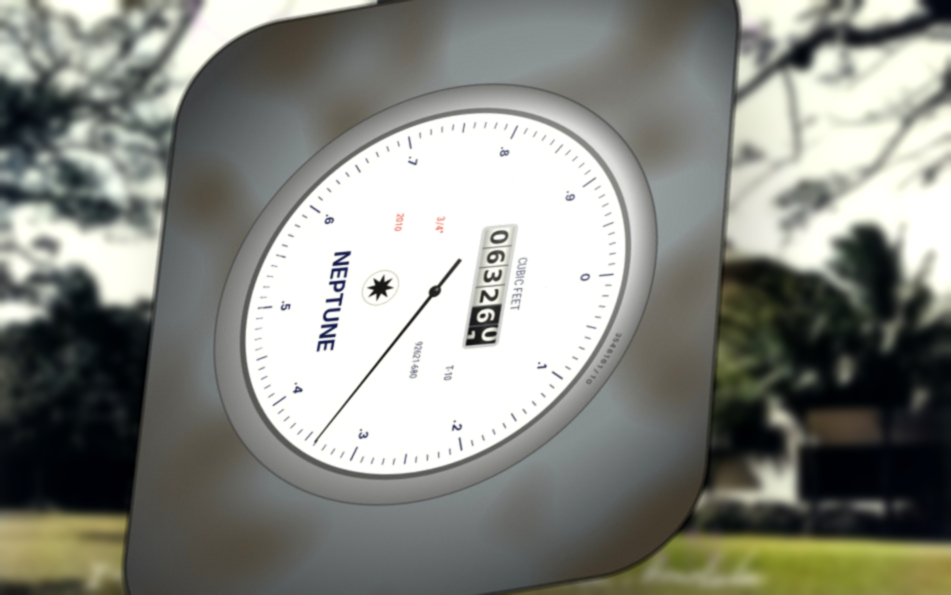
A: ft³ 63260.34
